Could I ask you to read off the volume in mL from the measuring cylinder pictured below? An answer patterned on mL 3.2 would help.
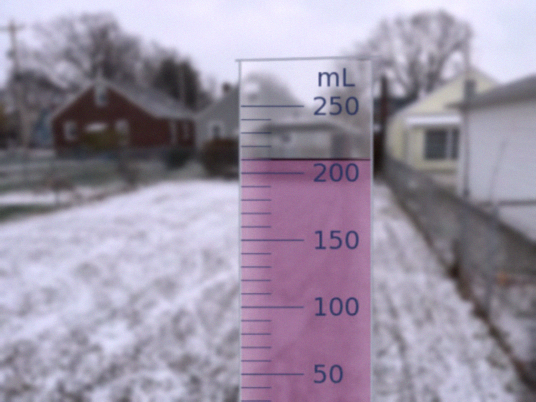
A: mL 210
